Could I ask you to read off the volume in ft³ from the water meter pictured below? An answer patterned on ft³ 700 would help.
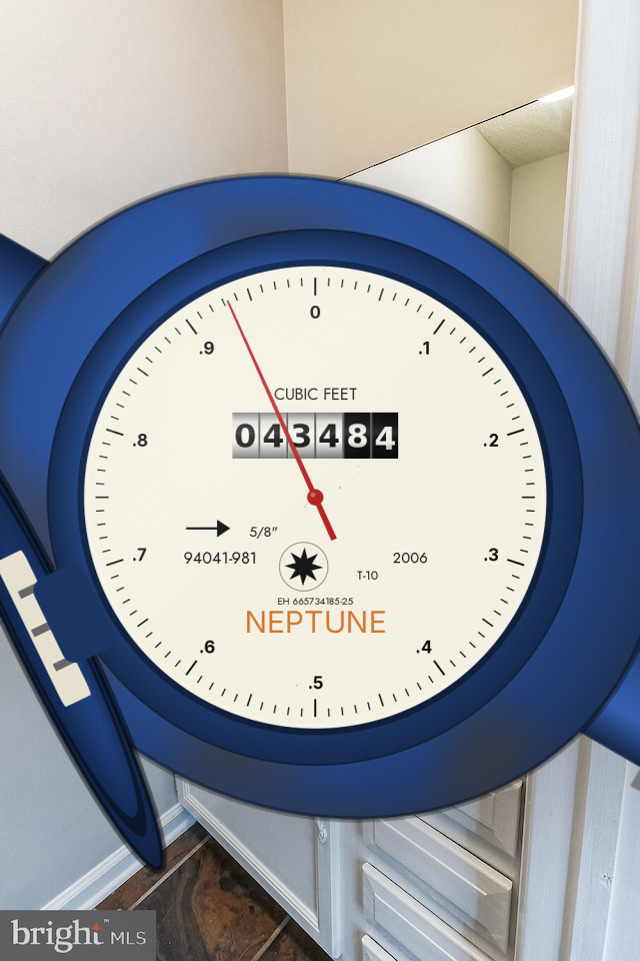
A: ft³ 43483.93
